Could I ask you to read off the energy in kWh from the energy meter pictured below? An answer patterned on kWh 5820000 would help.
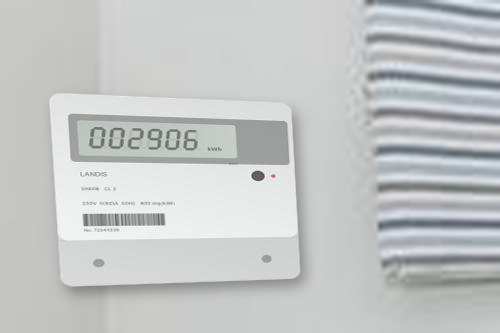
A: kWh 2906
